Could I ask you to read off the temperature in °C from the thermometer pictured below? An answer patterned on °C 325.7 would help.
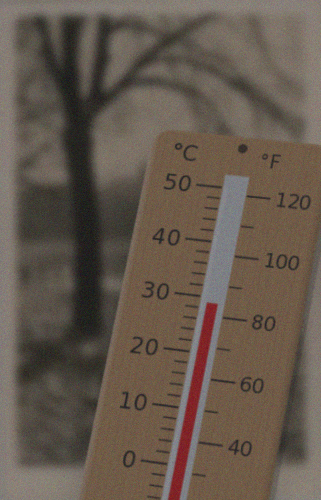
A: °C 29
